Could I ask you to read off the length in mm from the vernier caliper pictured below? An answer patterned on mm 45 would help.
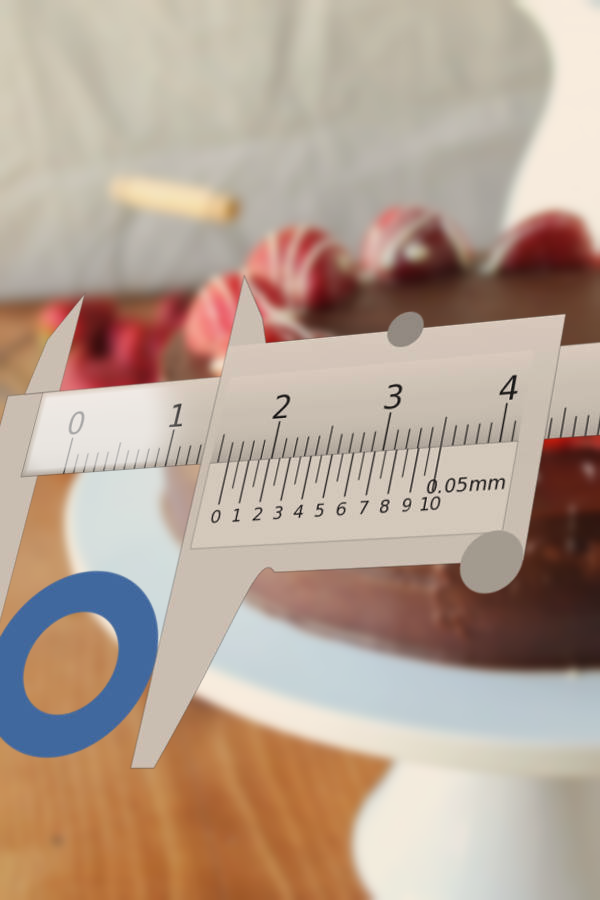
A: mm 16.0
